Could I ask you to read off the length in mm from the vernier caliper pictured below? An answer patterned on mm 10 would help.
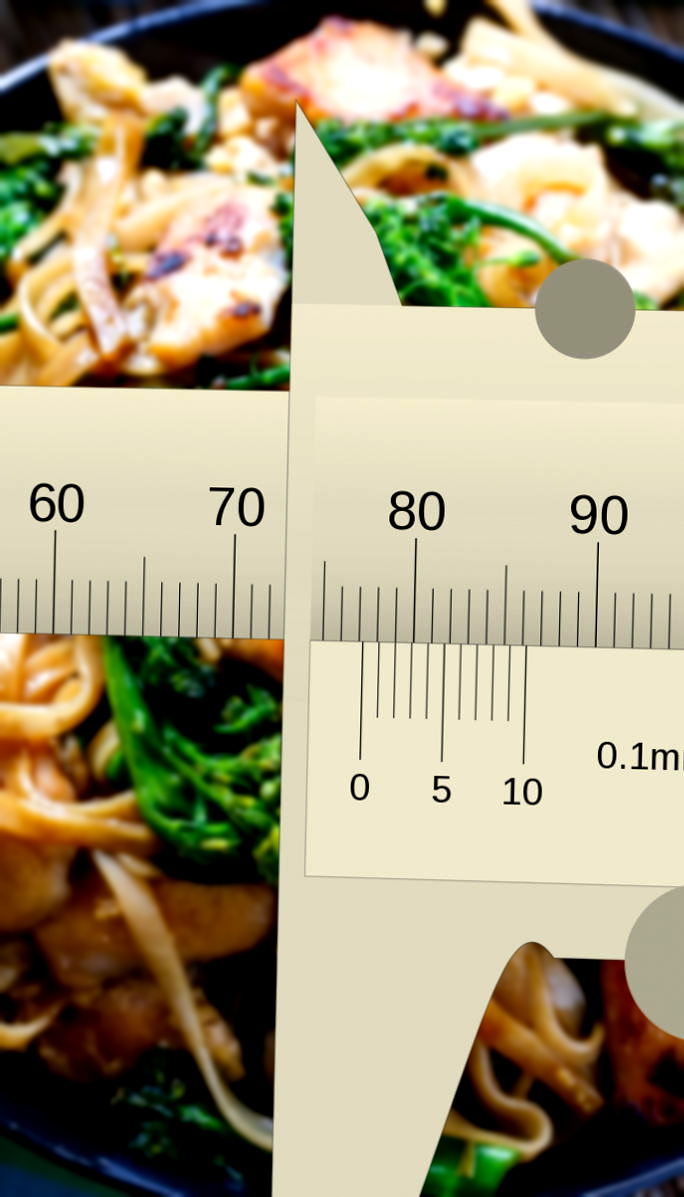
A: mm 77.2
